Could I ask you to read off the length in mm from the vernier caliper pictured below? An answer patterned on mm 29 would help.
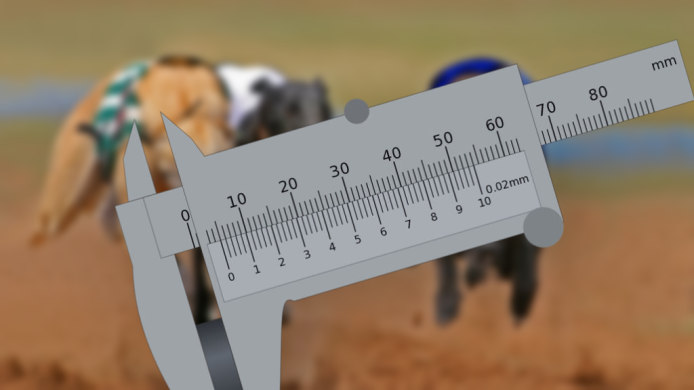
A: mm 5.0
